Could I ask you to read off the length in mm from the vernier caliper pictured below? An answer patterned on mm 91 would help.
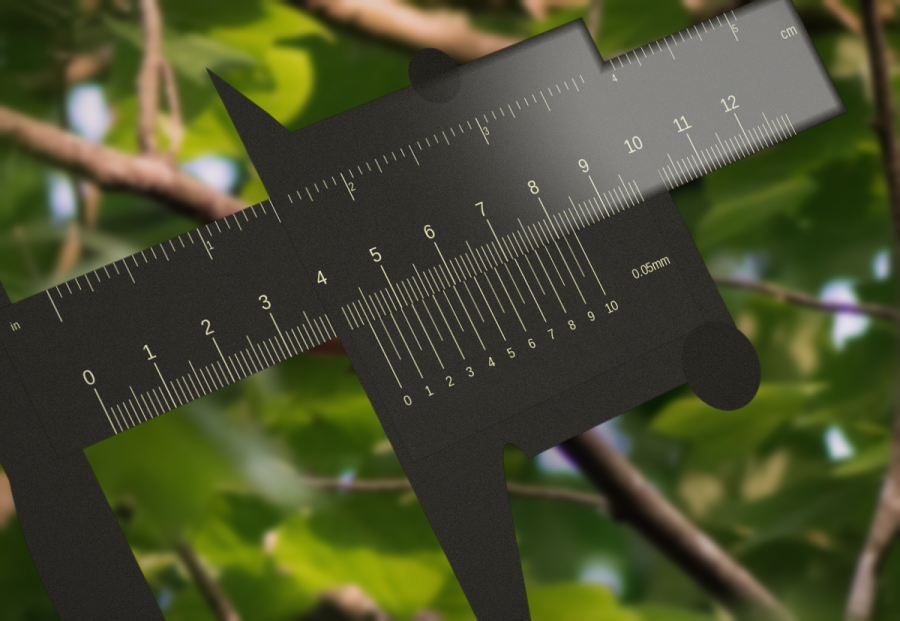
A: mm 44.0
